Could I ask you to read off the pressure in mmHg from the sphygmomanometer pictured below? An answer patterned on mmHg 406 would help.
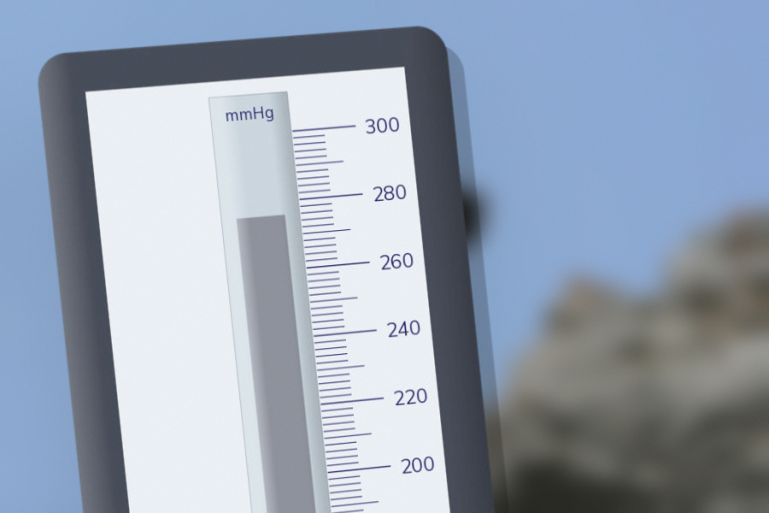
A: mmHg 276
